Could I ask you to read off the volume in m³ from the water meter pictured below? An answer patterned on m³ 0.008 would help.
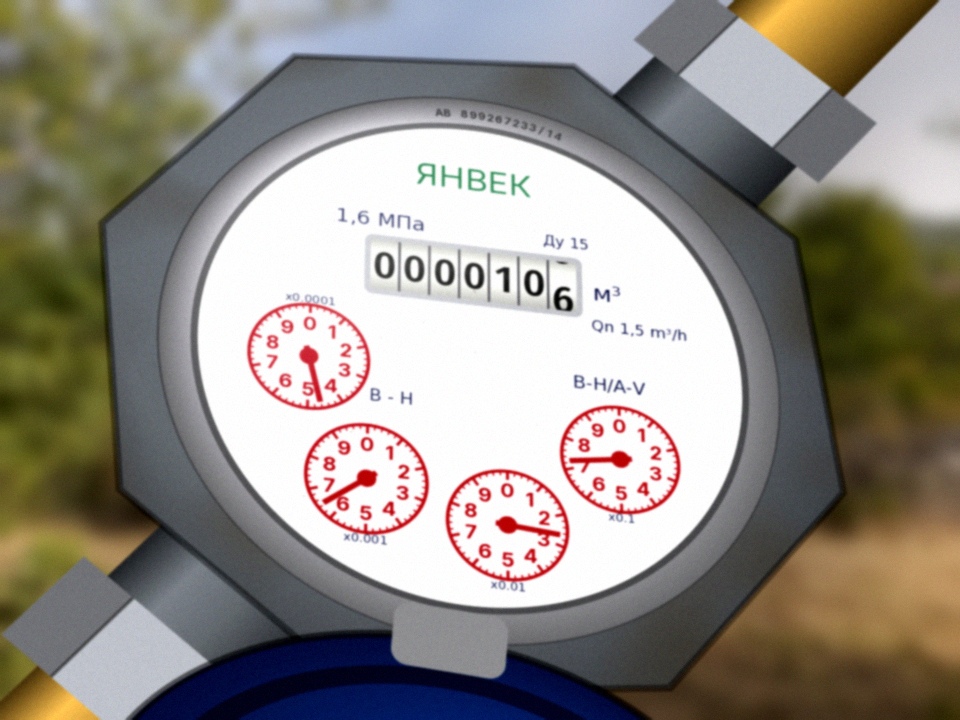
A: m³ 105.7264
